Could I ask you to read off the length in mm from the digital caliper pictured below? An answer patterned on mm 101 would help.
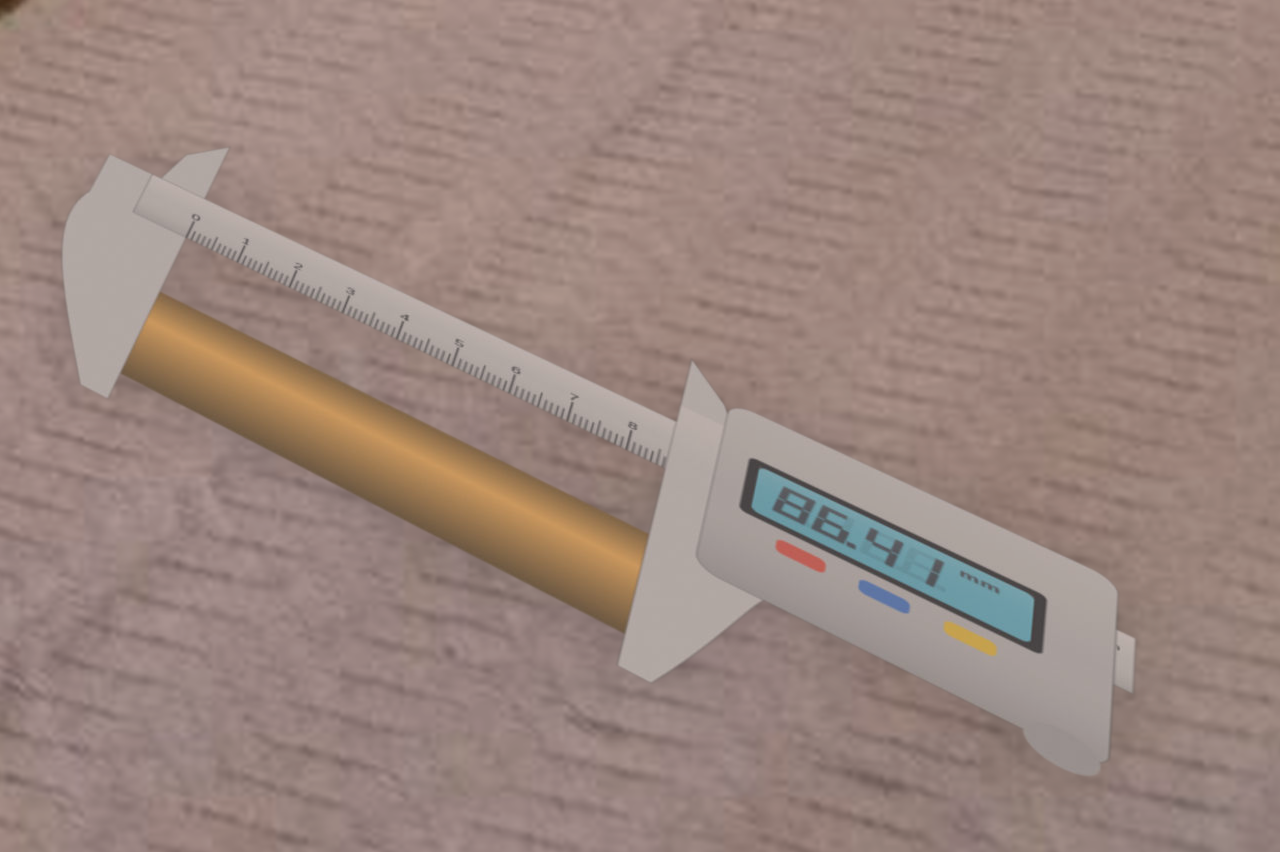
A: mm 86.41
